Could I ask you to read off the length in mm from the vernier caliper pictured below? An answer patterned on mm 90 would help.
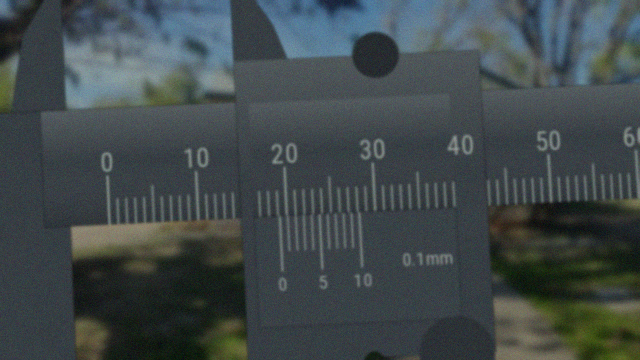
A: mm 19.2
